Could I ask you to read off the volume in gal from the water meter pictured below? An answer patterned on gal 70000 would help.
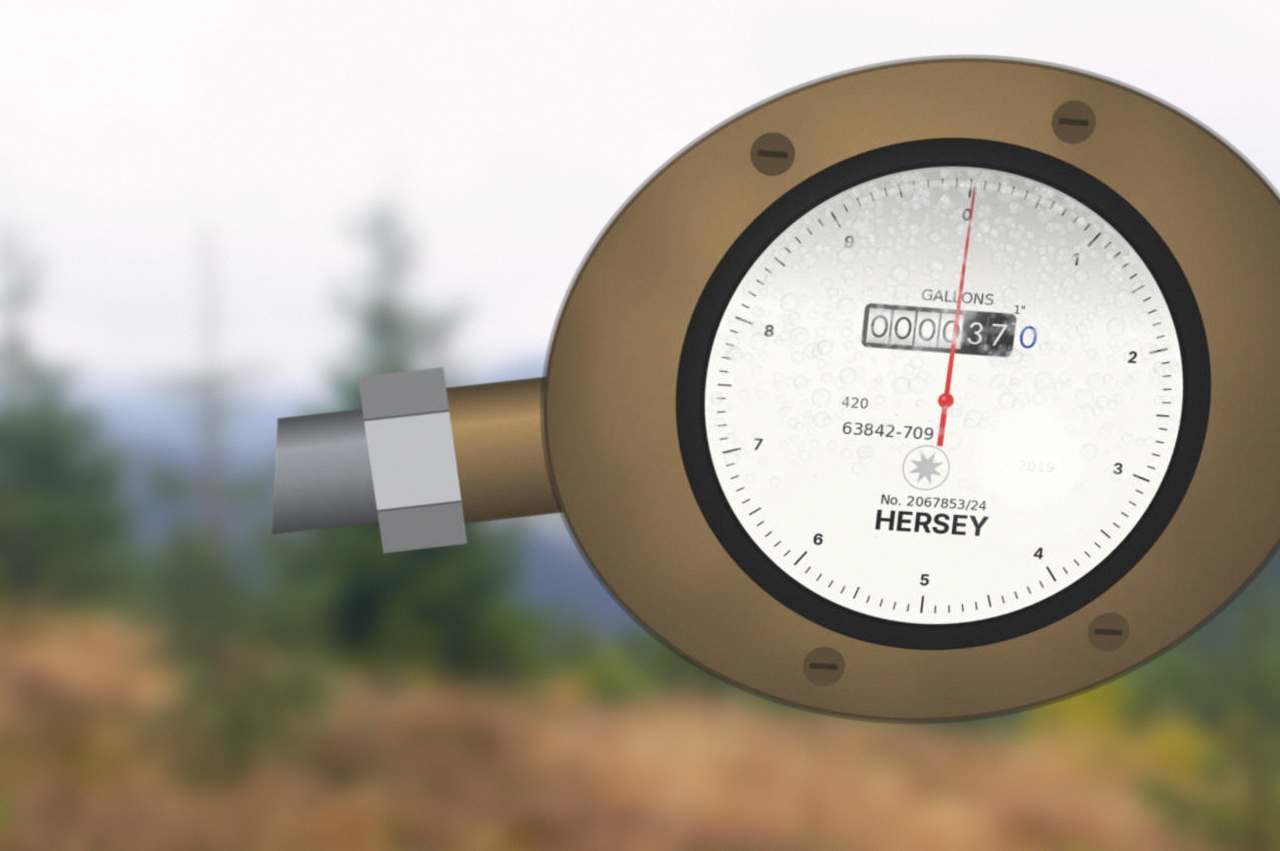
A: gal 370.0
